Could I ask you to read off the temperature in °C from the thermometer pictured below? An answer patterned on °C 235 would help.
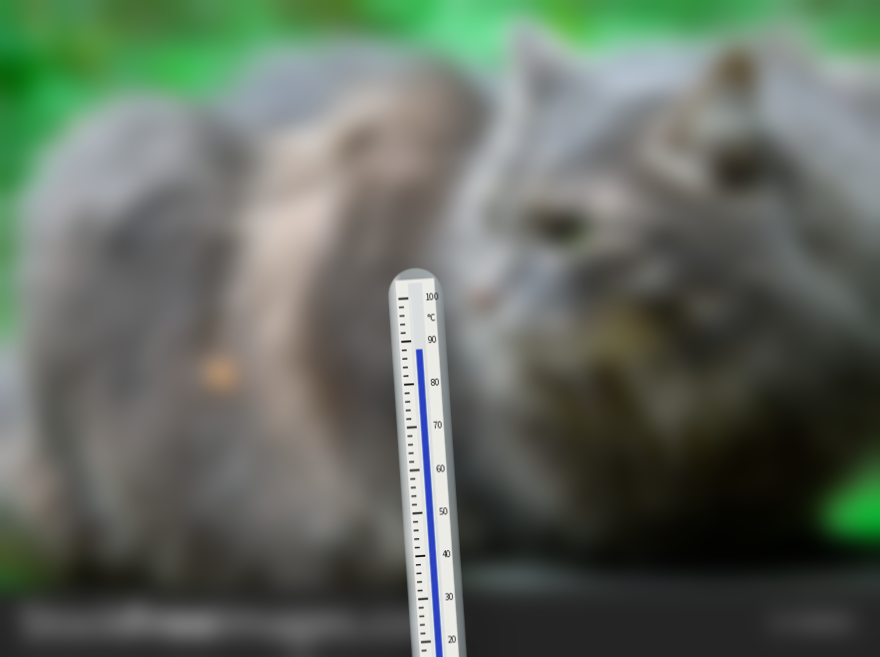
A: °C 88
